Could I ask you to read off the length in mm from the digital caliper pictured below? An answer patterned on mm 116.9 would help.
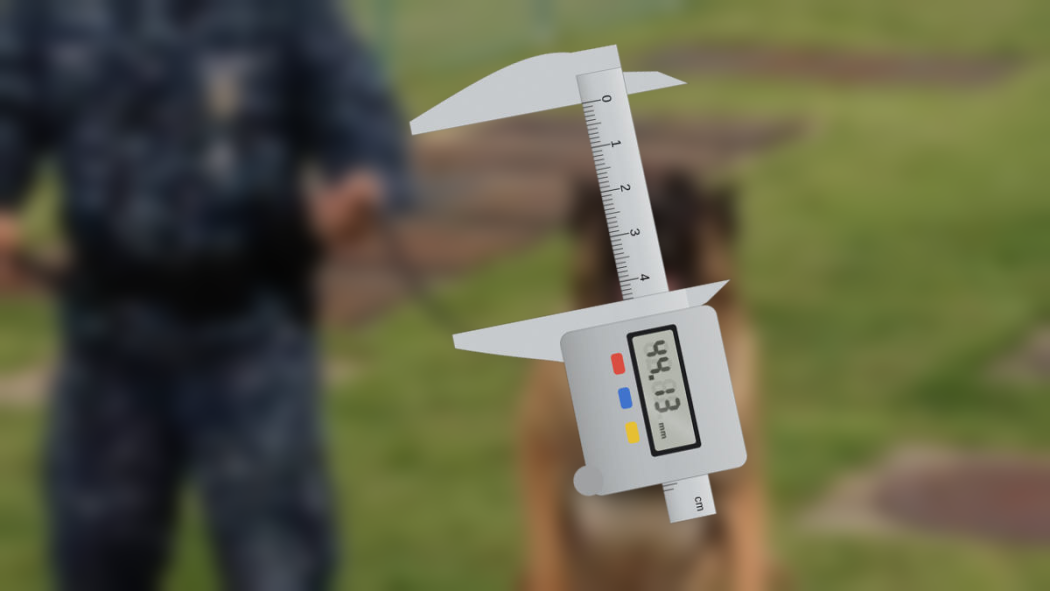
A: mm 44.13
